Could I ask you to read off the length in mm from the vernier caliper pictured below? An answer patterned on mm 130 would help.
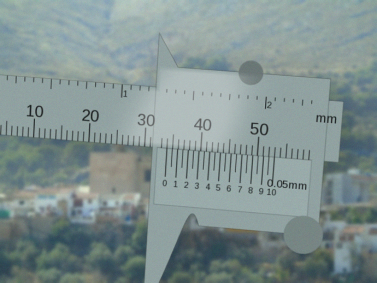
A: mm 34.0
